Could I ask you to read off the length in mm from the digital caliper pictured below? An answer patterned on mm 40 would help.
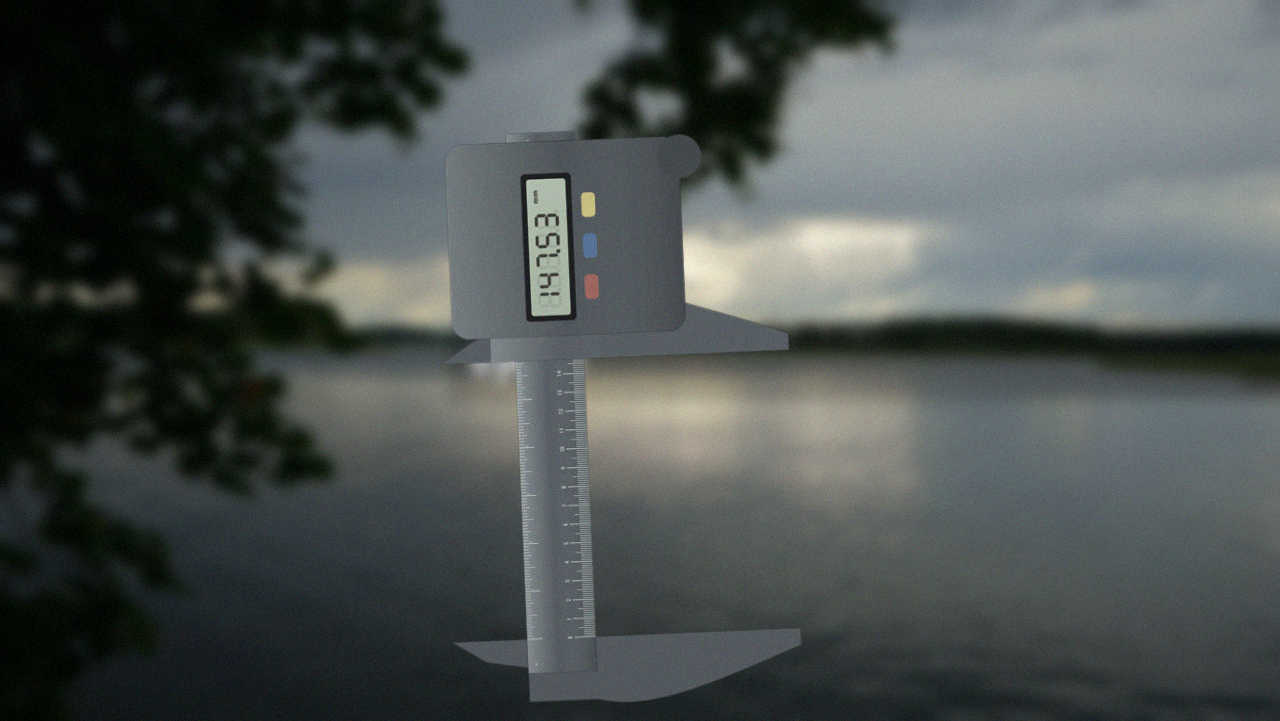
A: mm 147.53
